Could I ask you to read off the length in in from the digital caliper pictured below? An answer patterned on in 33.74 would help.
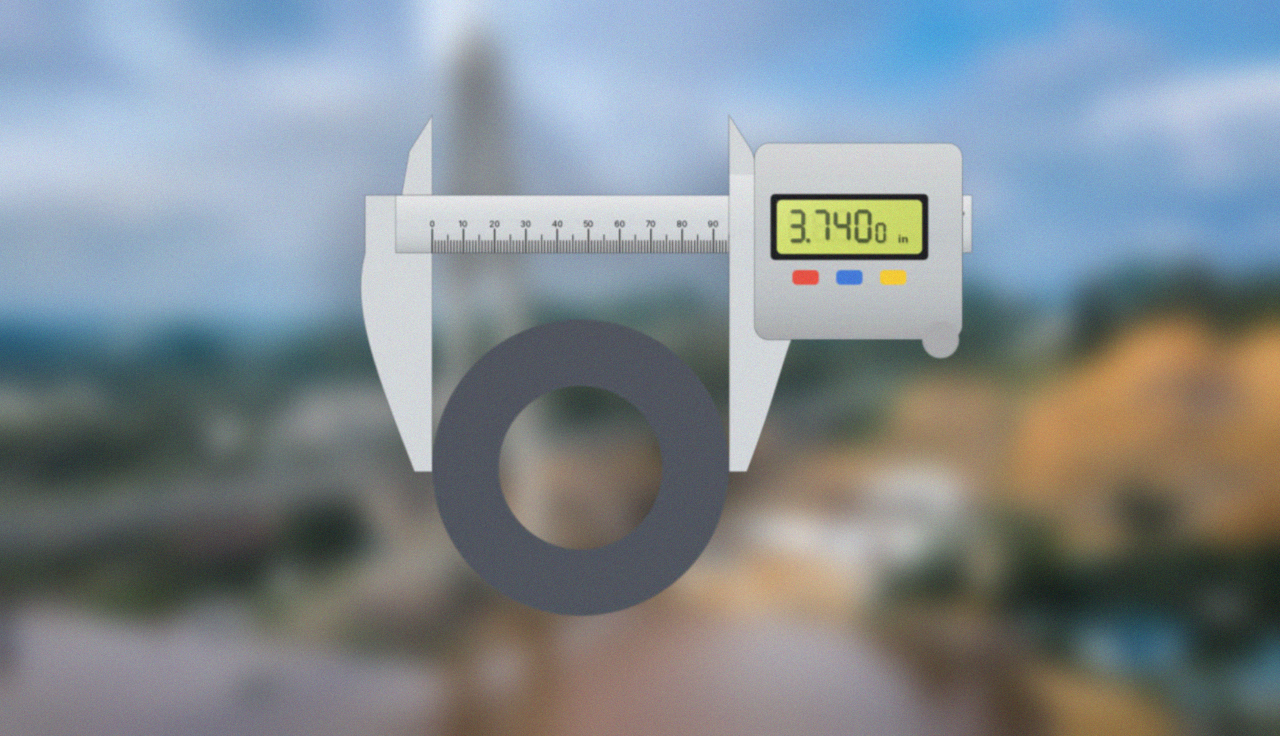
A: in 3.7400
